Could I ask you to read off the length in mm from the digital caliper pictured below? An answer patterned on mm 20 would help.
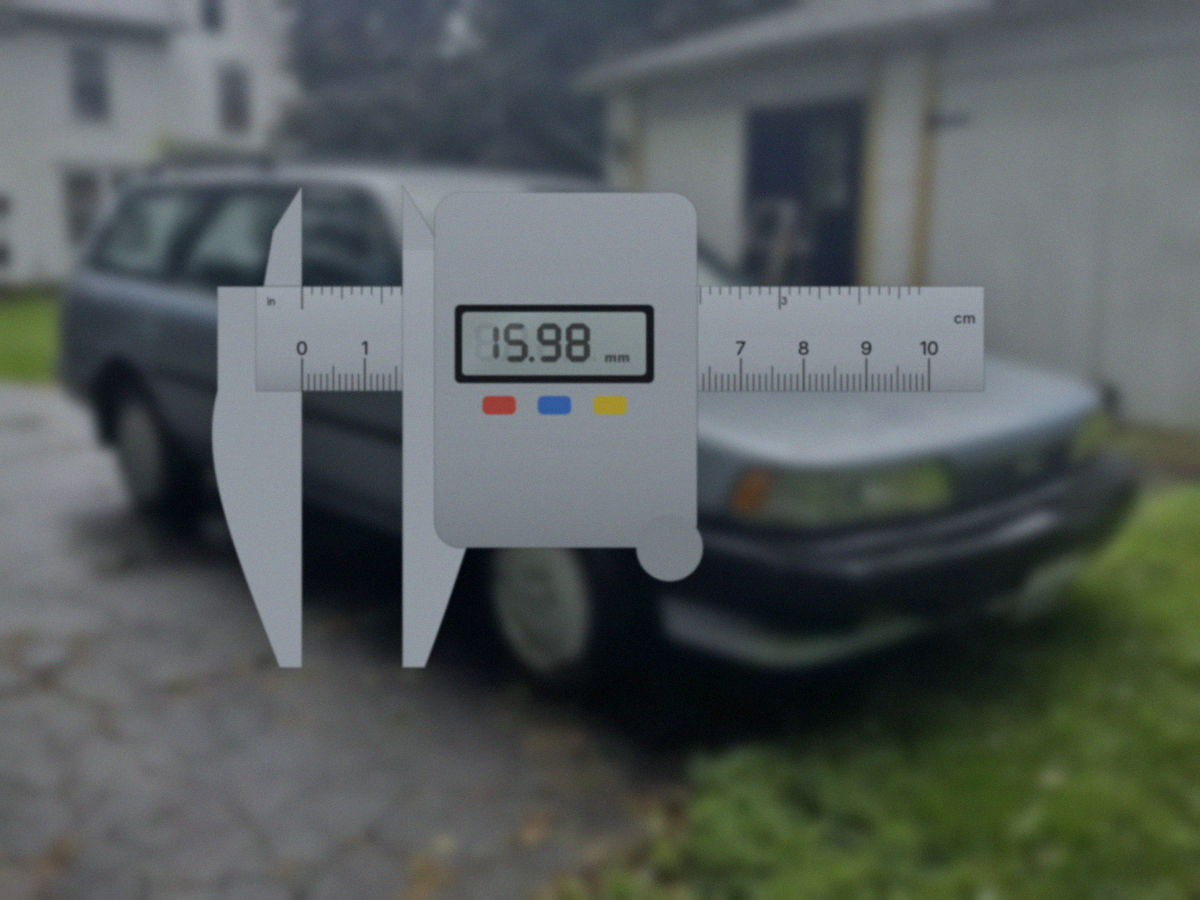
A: mm 15.98
